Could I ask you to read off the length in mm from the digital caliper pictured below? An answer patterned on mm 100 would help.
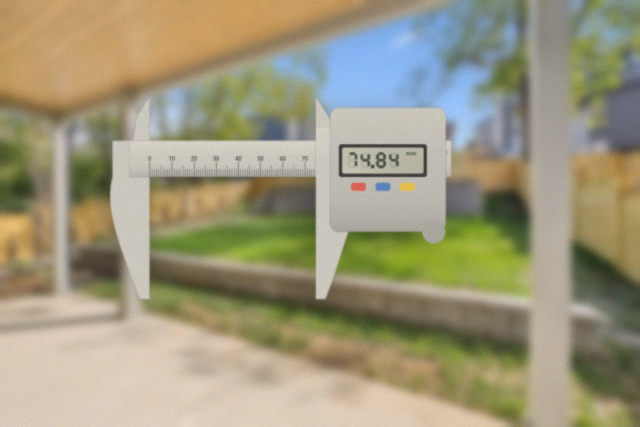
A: mm 74.84
